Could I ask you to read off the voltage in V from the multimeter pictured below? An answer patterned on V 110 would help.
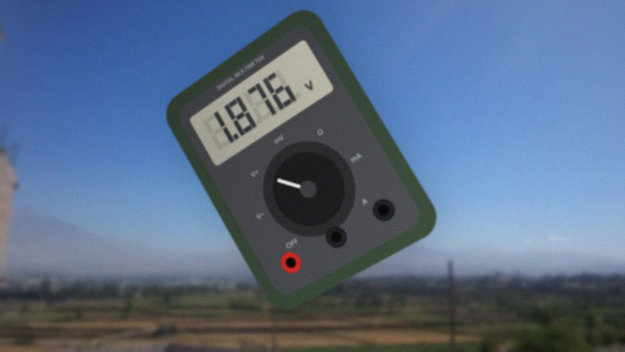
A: V 1.876
